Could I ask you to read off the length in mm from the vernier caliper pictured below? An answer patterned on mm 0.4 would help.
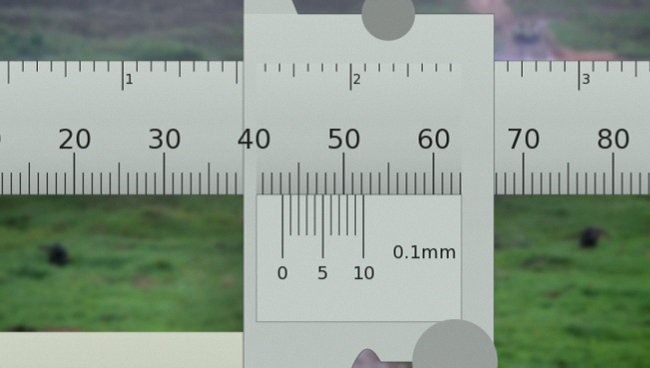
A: mm 43.2
